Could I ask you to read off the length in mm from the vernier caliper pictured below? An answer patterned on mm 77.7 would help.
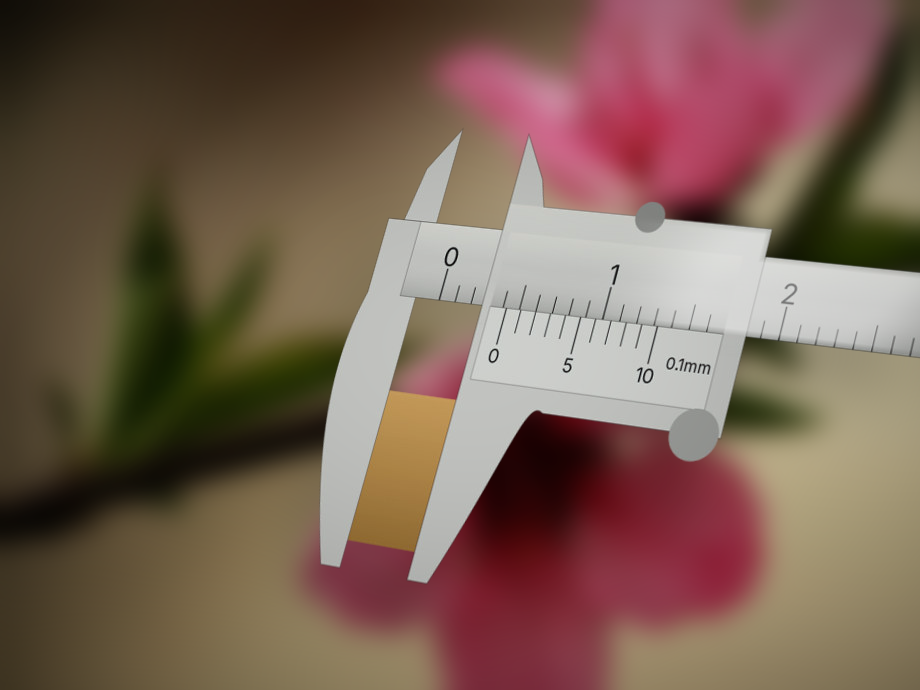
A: mm 4.2
